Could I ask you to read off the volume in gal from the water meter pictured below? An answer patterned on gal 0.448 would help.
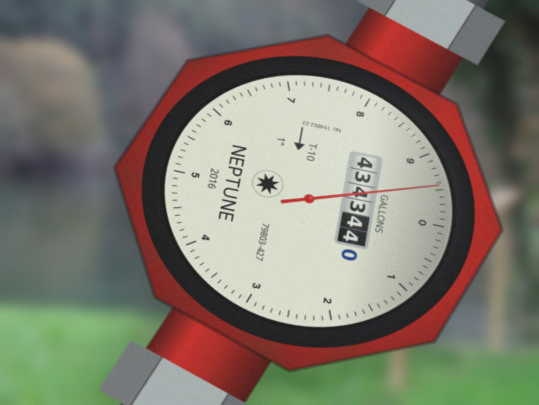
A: gal 4343439.4
